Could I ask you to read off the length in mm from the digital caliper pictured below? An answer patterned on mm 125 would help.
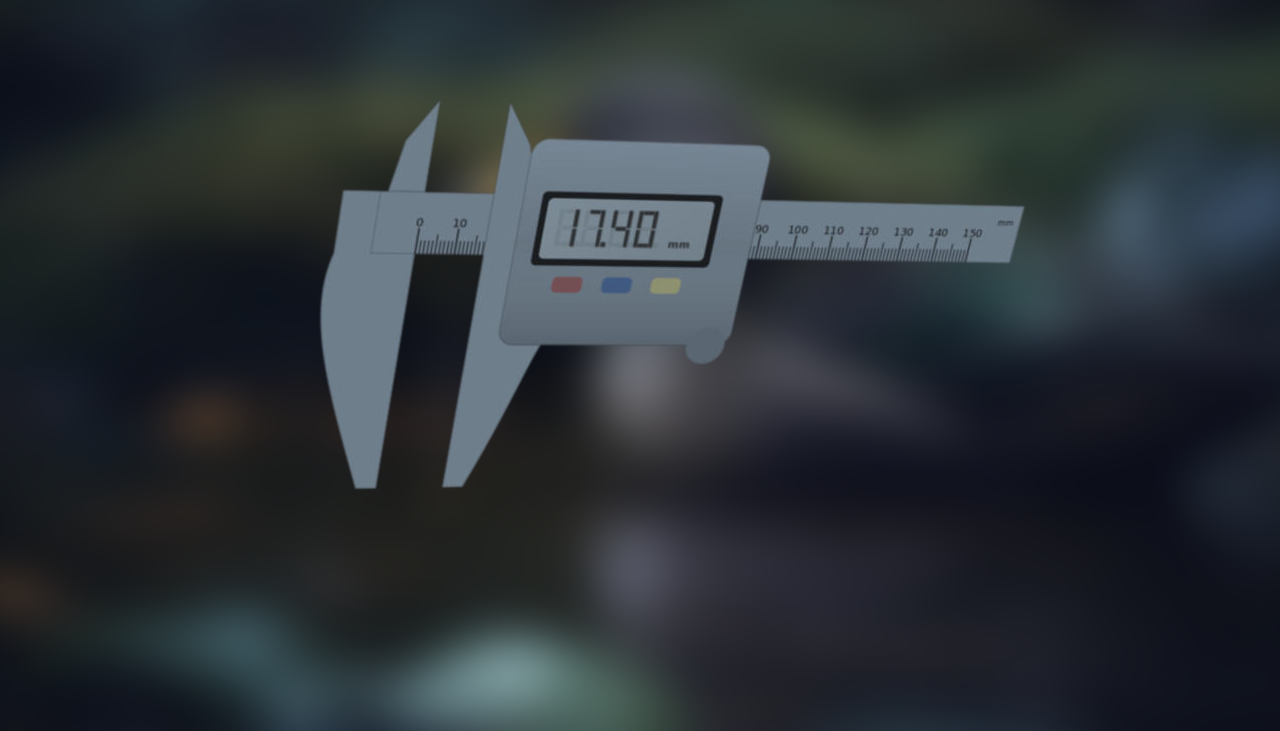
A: mm 17.40
